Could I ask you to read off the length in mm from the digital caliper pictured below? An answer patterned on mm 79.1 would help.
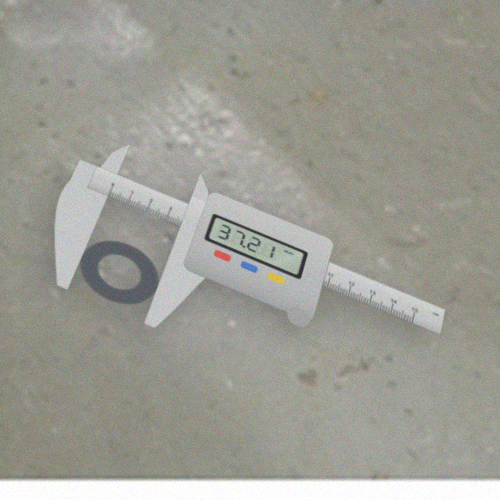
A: mm 37.21
